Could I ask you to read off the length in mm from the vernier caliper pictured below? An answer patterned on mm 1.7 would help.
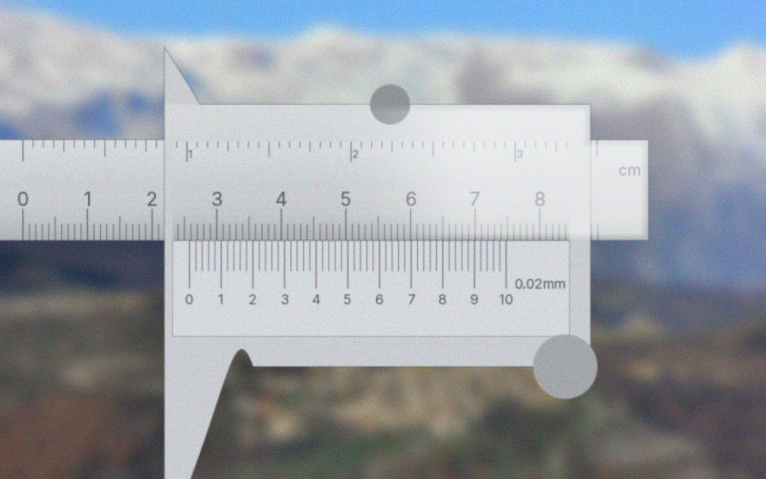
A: mm 25.8
